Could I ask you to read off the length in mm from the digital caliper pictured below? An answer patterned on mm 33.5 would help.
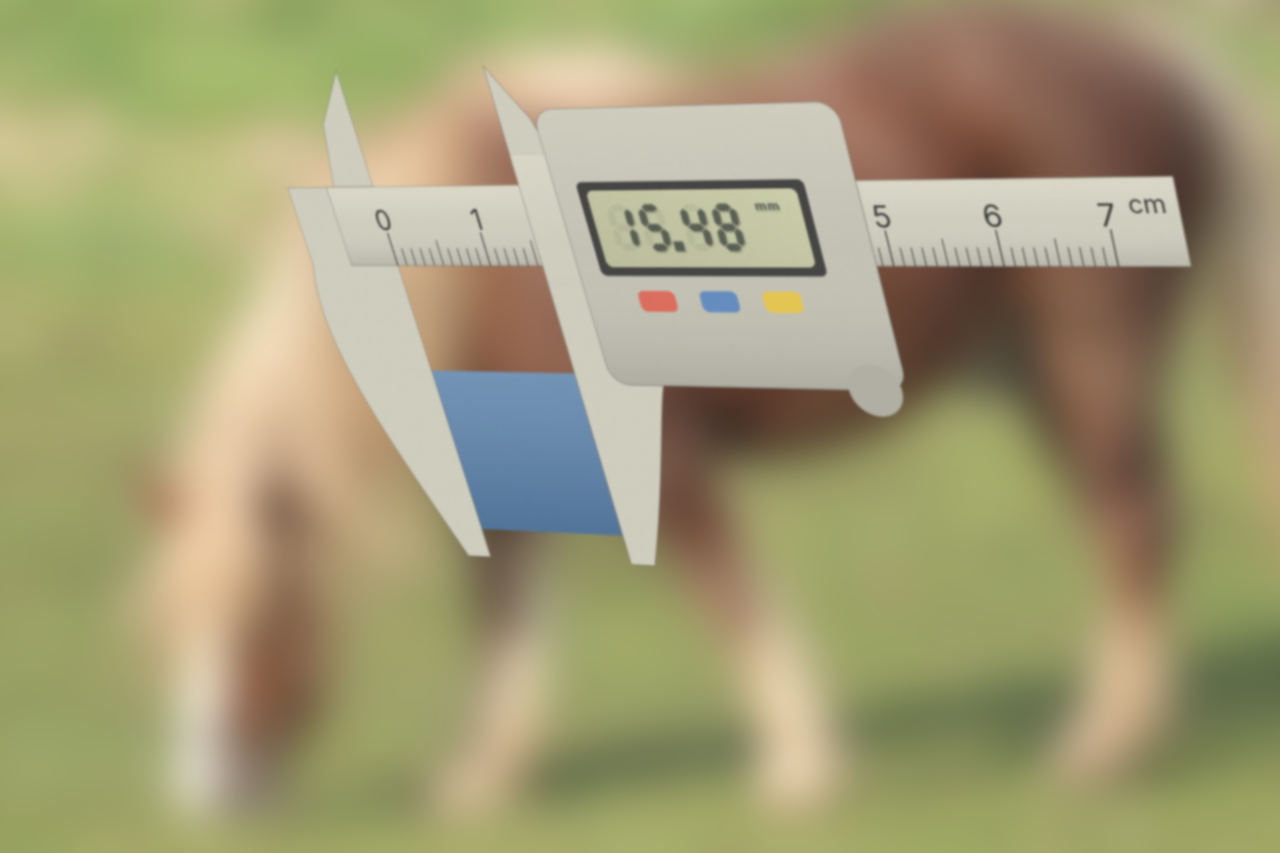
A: mm 15.48
